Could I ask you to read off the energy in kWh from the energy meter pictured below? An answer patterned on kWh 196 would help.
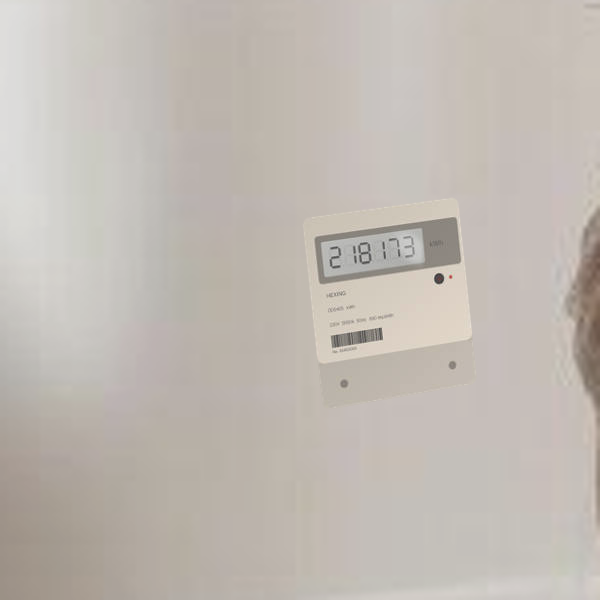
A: kWh 218173
